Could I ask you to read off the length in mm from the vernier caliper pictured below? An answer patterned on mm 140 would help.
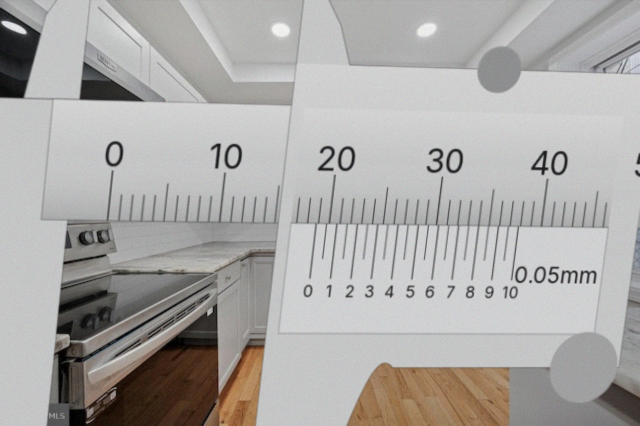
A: mm 18.8
